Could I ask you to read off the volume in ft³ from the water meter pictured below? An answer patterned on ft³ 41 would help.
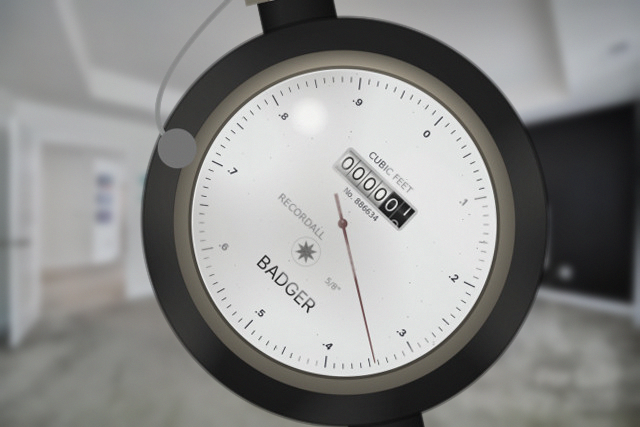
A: ft³ 1.34
